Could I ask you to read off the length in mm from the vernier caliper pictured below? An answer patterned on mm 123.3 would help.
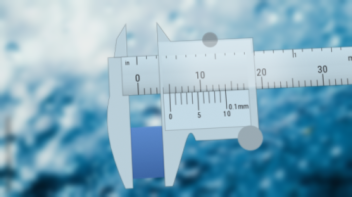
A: mm 5.0
